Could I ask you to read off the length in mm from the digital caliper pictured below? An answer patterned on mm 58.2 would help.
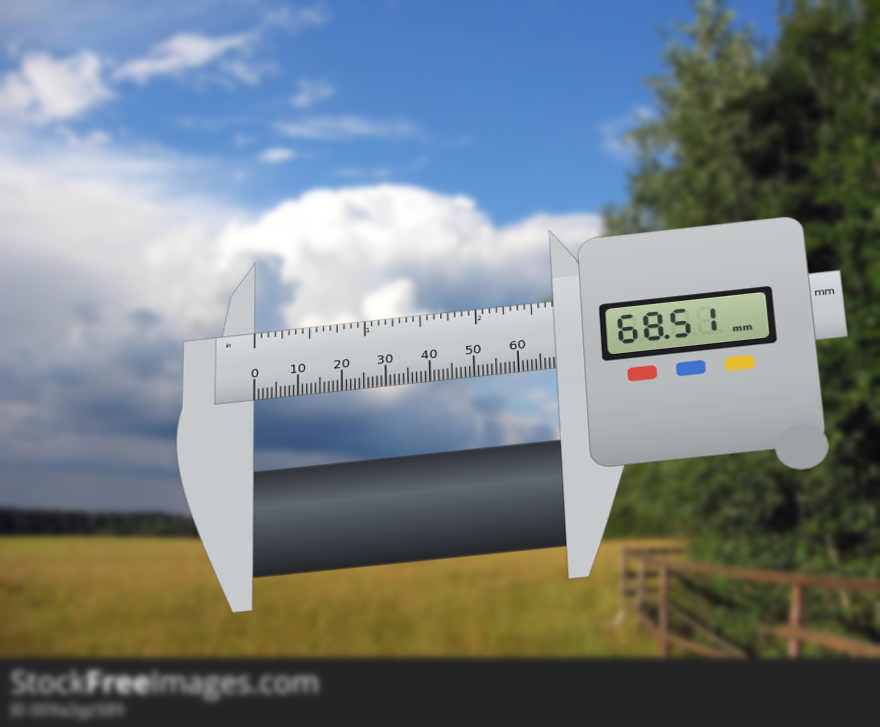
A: mm 68.51
